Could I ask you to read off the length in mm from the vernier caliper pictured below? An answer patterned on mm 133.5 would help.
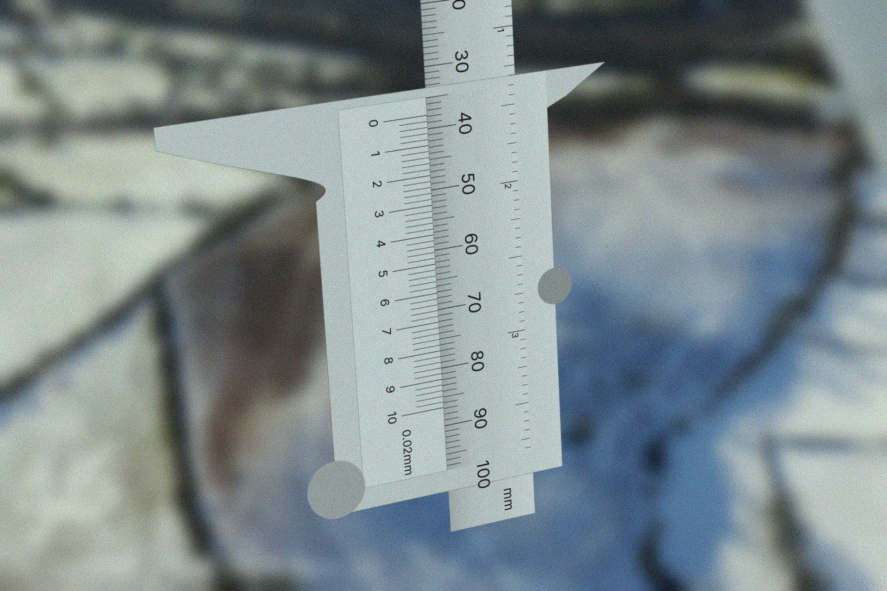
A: mm 37.8
